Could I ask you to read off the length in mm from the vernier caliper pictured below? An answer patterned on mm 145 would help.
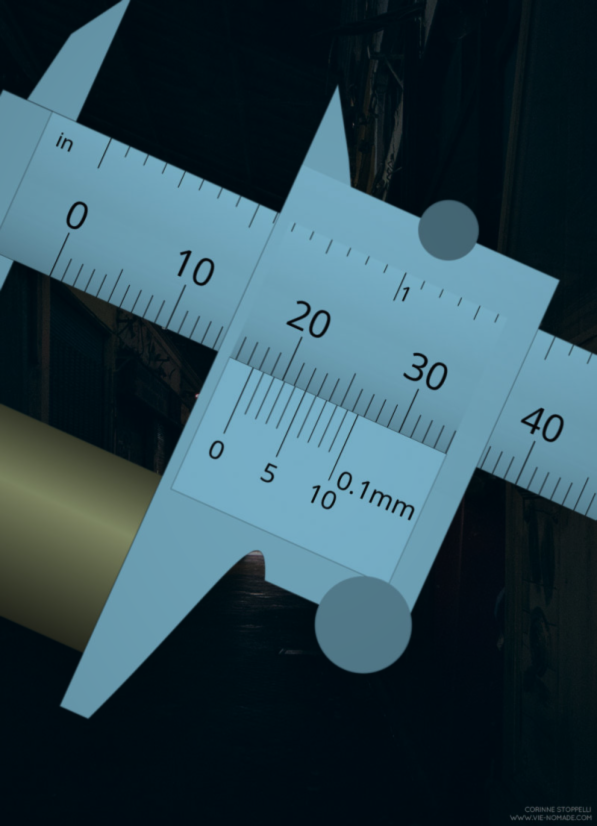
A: mm 17.5
